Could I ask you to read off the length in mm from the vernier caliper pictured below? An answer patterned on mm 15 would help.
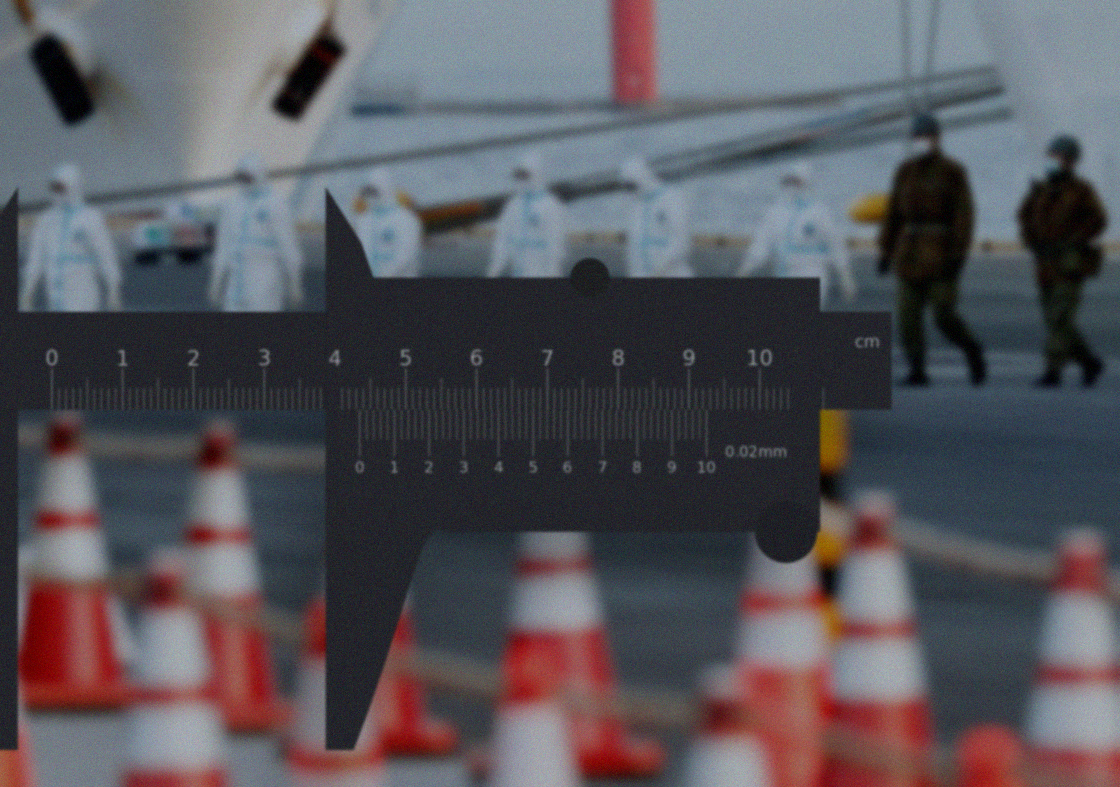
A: mm 43.5
